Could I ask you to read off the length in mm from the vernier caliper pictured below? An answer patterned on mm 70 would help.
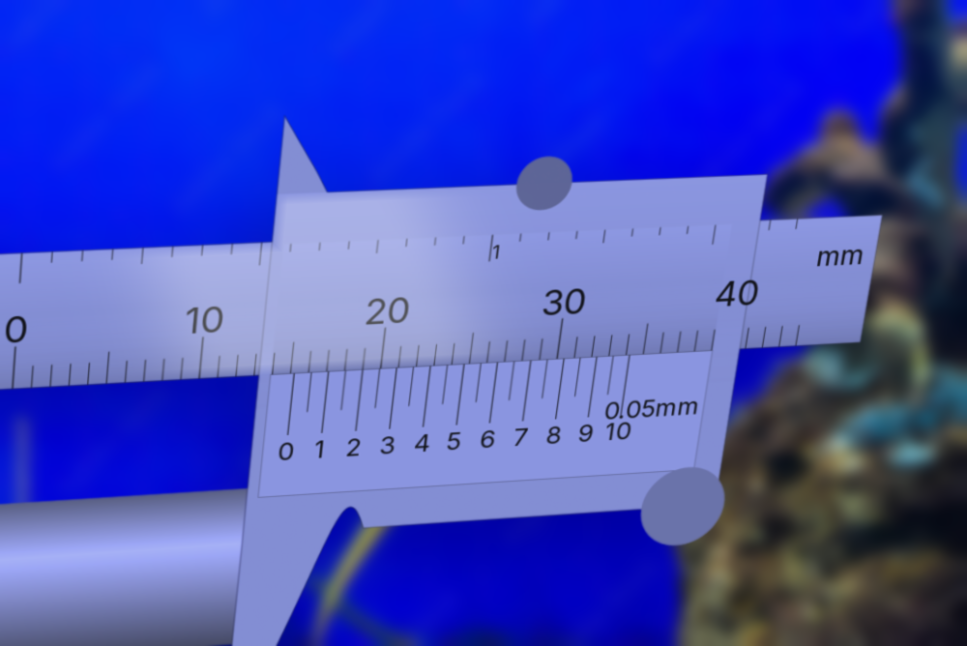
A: mm 15.2
